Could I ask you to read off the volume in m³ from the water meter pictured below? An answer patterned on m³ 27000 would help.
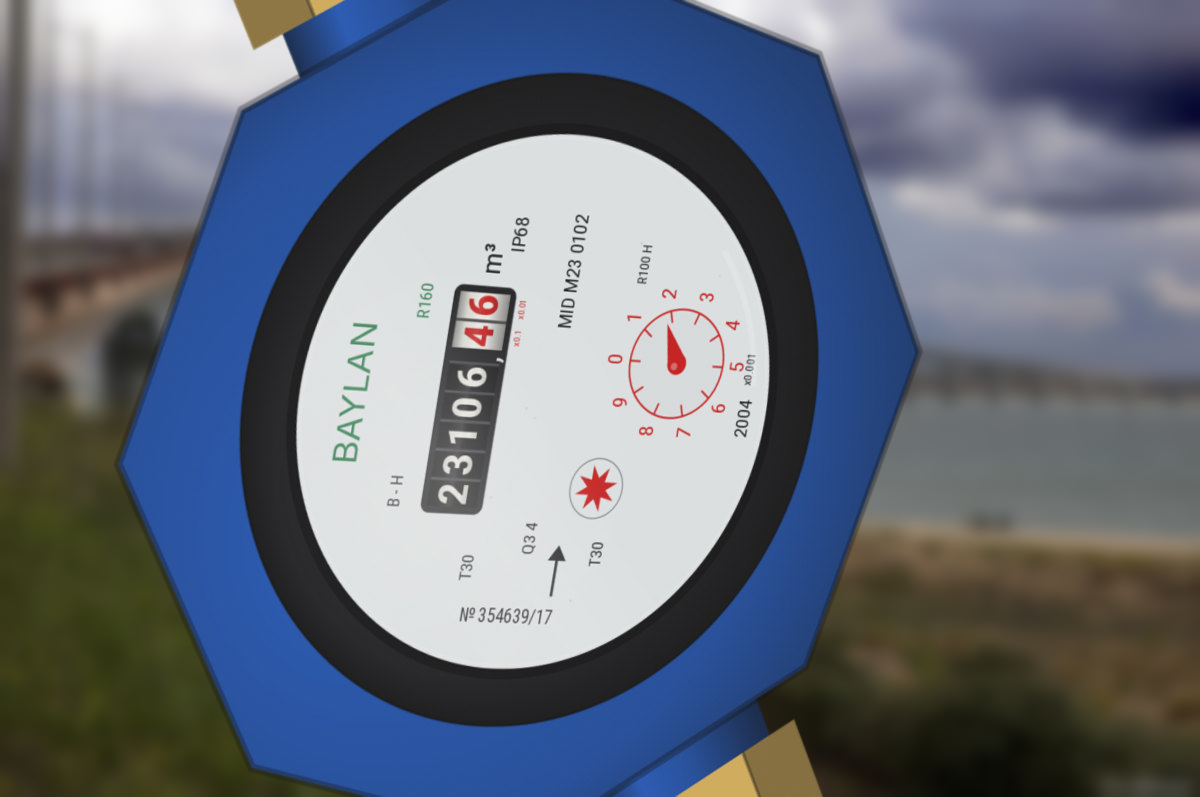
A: m³ 23106.461
